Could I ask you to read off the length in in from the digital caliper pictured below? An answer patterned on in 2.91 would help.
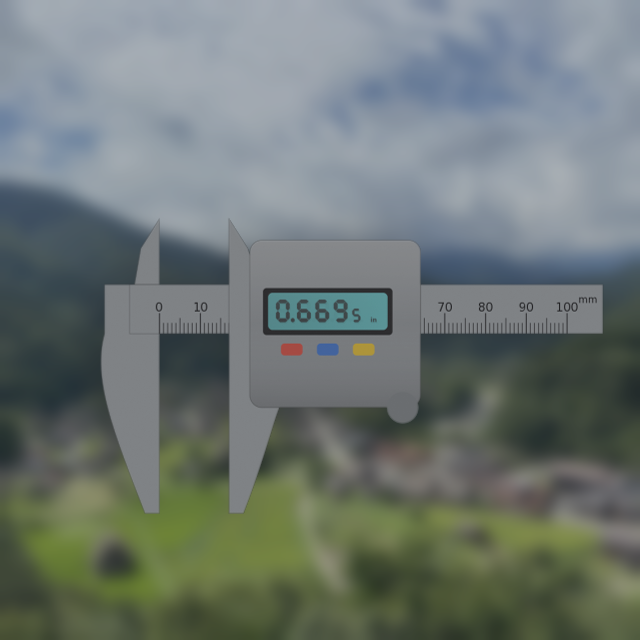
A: in 0.6695
